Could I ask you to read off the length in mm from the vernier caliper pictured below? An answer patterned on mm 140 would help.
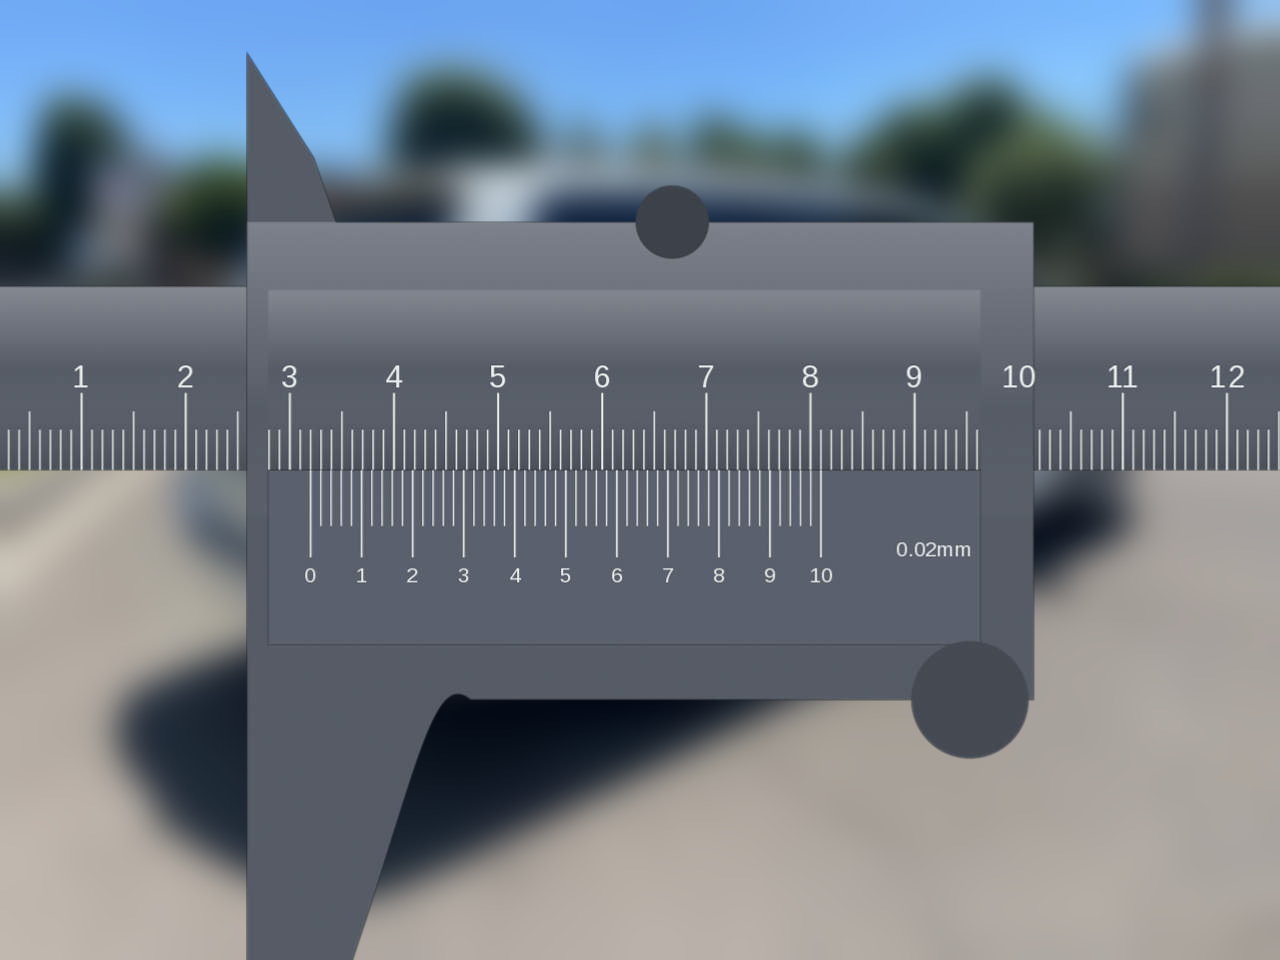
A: mm 32.0
